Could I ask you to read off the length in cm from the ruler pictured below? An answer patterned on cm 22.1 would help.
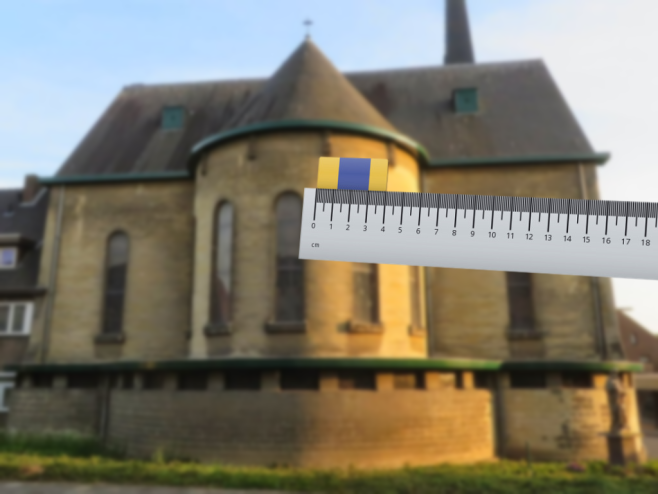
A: cm 4
